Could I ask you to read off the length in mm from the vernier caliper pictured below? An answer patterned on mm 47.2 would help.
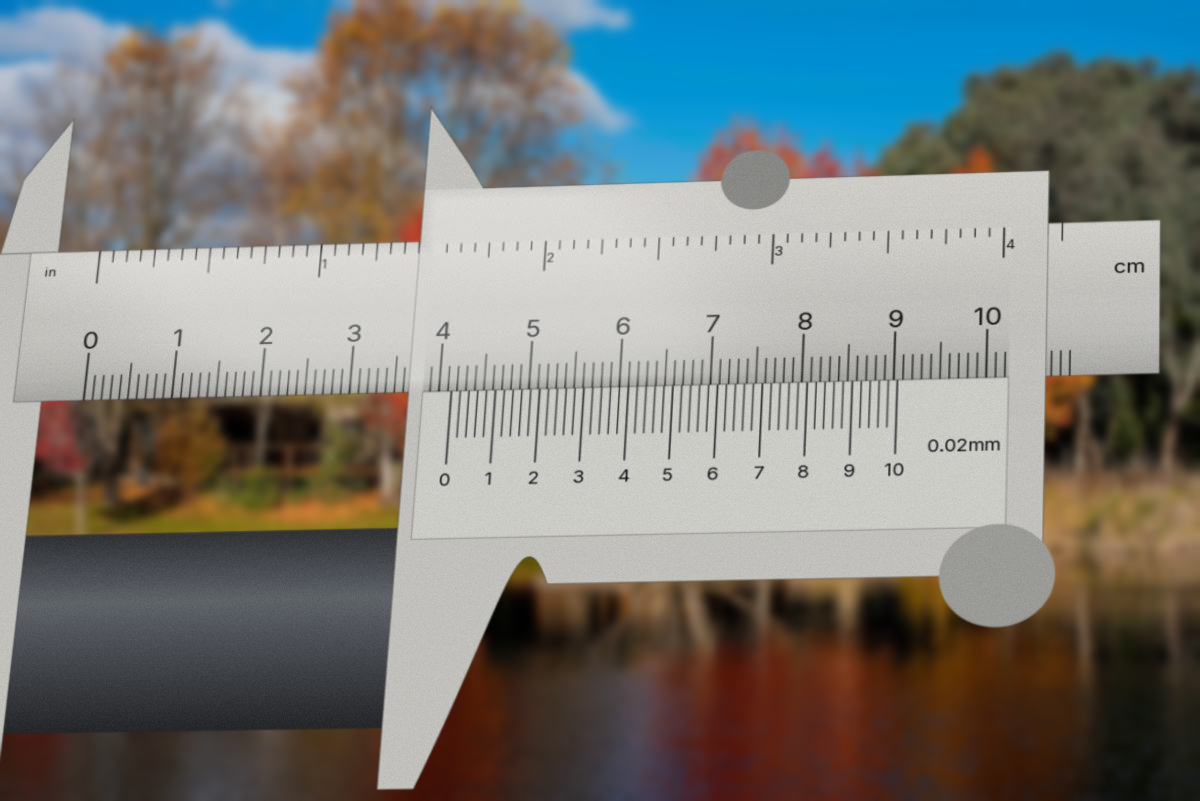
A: mm 41.4
